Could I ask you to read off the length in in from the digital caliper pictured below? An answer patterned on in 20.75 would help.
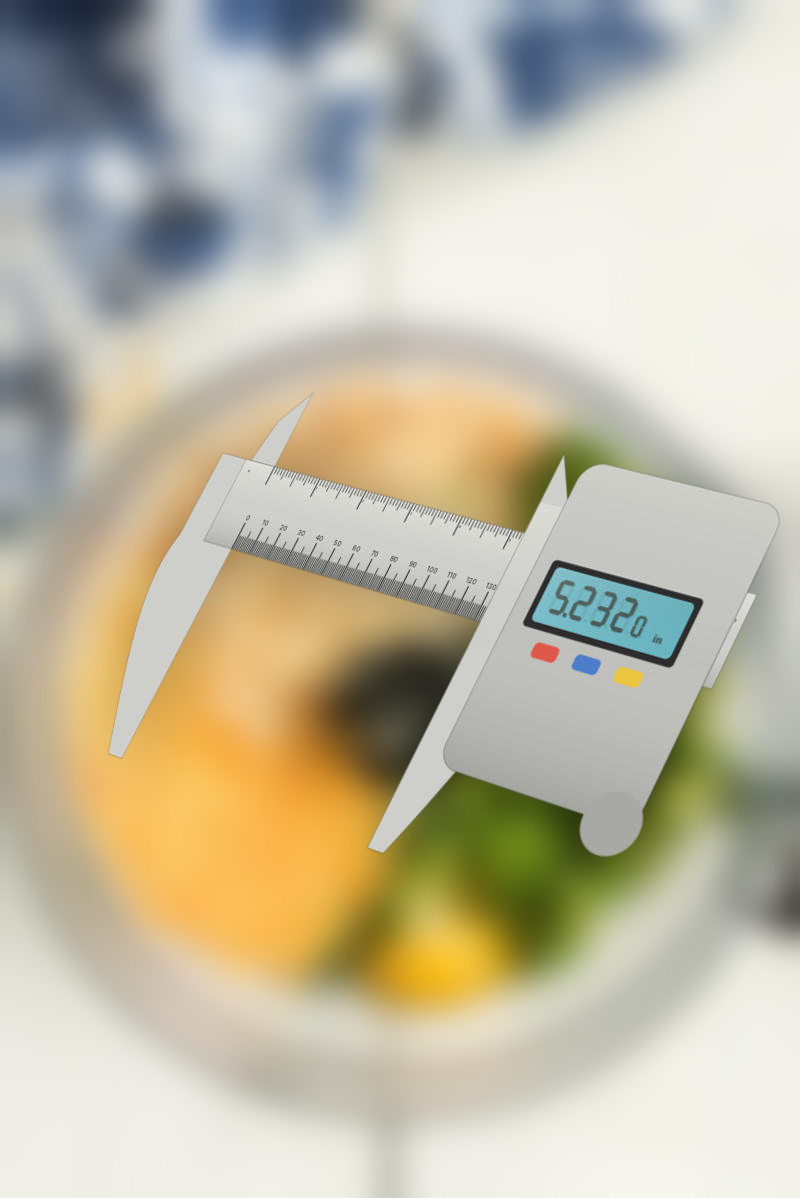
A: in 5.2320
